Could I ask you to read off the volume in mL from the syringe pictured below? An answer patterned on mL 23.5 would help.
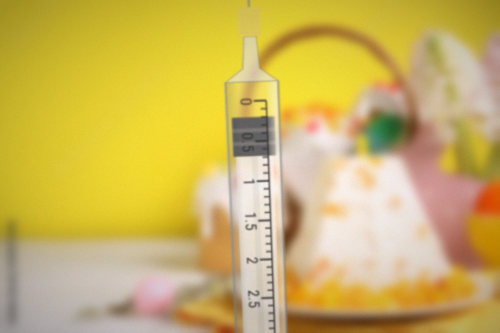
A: mL 0.2
